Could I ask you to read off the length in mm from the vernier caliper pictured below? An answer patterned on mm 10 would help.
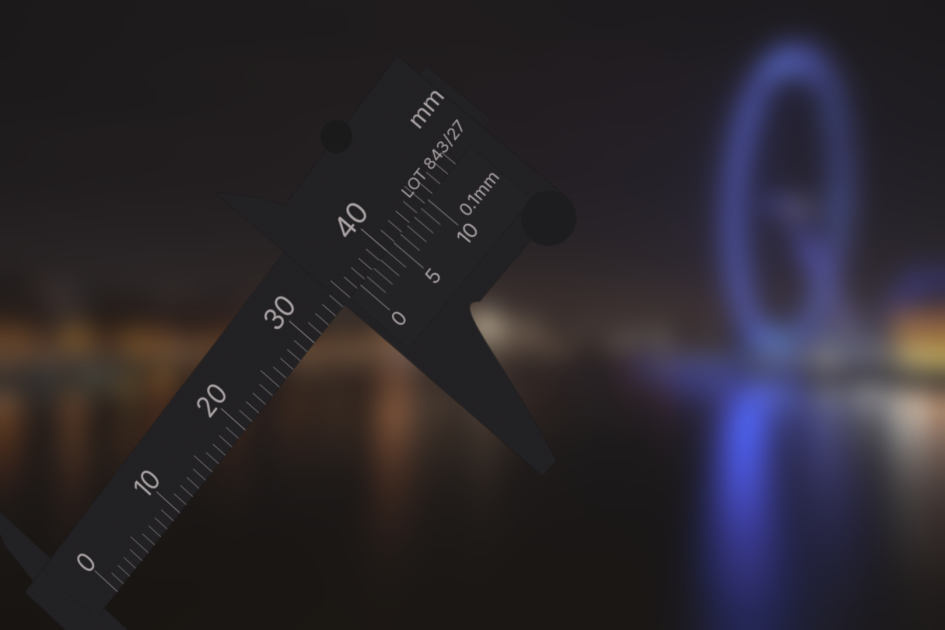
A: mm 36.4
